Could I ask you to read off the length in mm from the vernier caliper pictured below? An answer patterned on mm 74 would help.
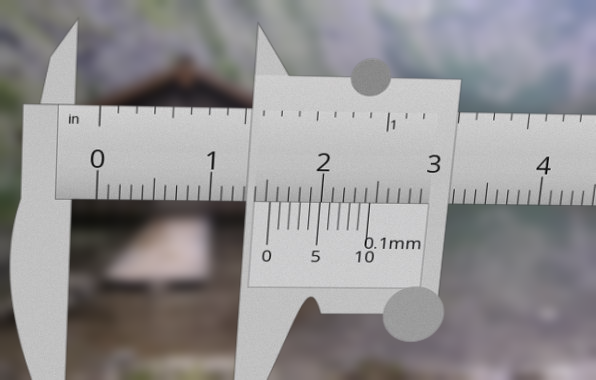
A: mm 15.4
